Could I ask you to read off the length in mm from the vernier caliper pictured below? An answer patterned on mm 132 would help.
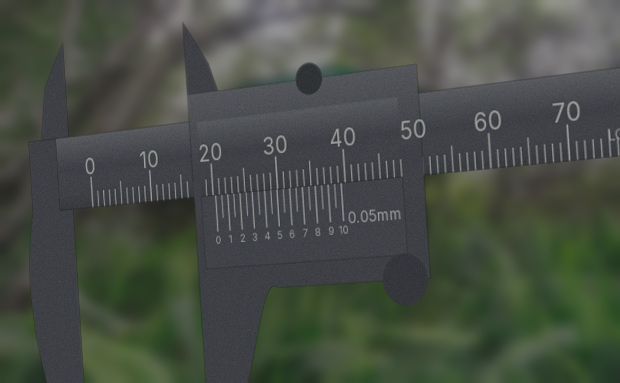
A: mm 20.4
